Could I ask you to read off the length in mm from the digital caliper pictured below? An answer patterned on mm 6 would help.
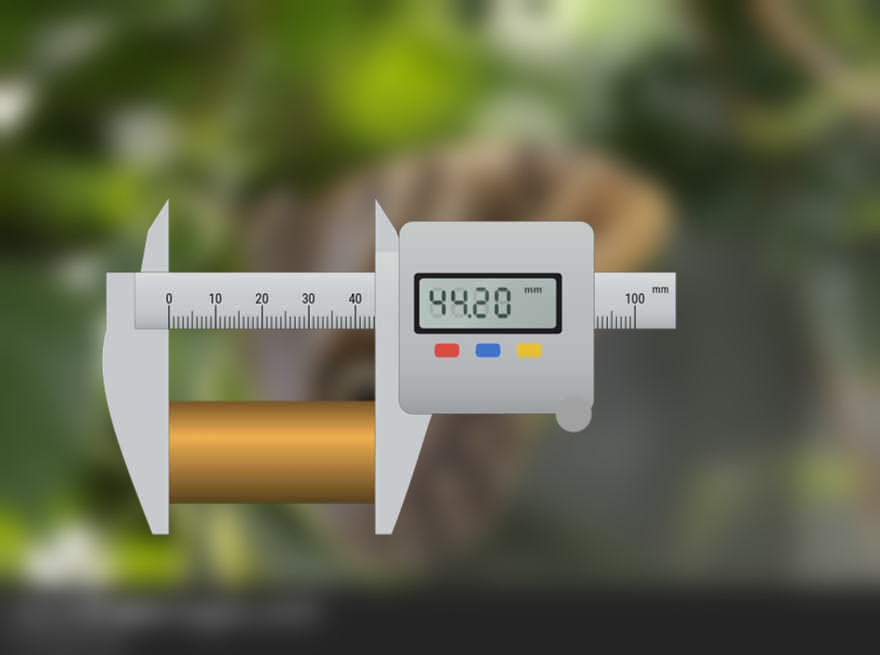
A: mm 44.20
